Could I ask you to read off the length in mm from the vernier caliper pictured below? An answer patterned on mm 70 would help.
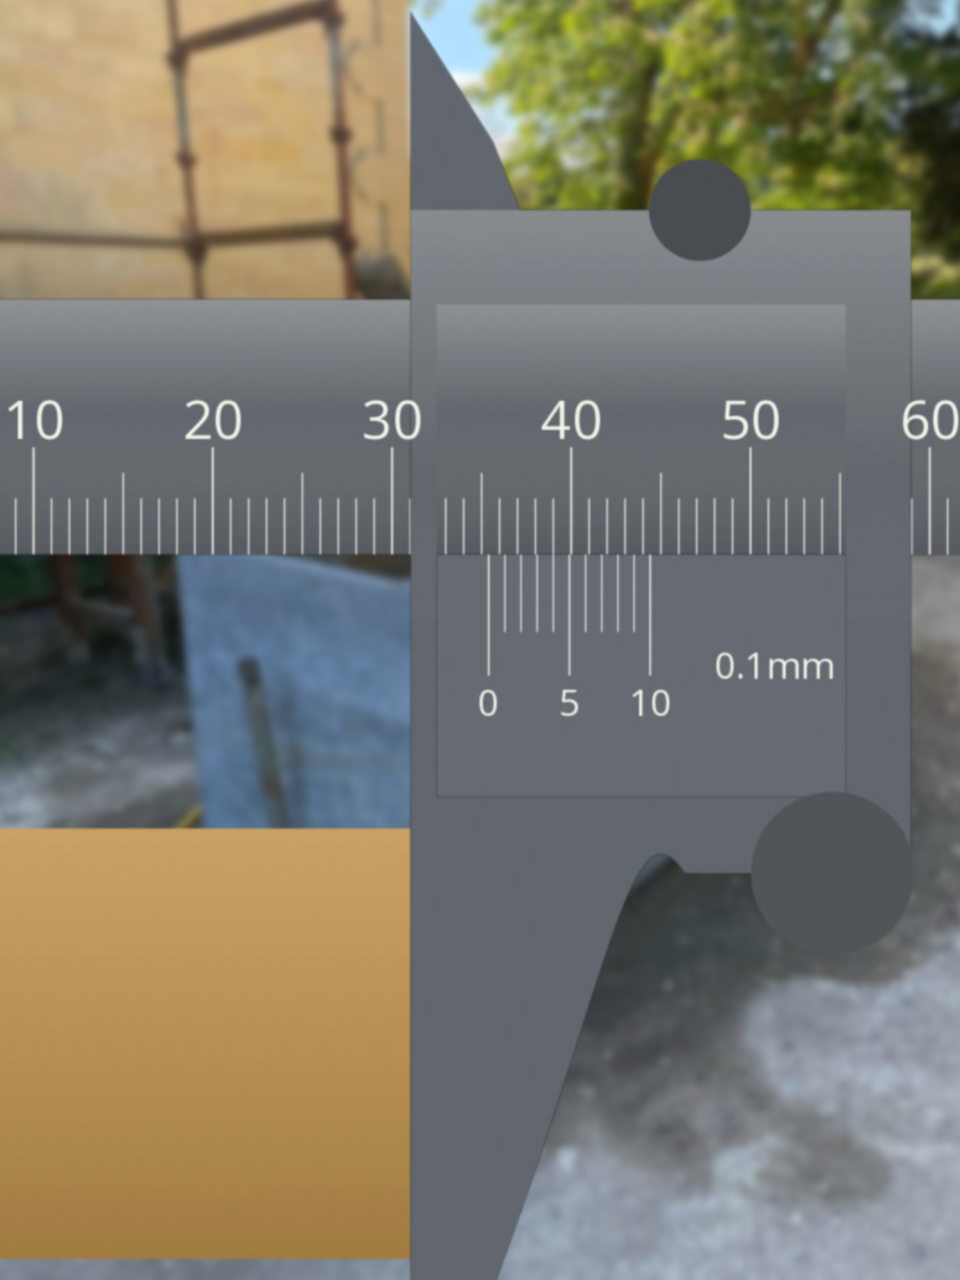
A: mm 35.4
